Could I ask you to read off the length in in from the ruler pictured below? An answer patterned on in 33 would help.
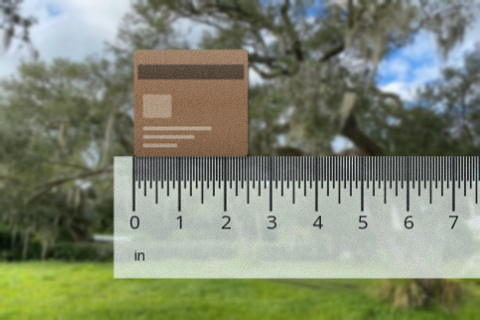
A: in 2.5
